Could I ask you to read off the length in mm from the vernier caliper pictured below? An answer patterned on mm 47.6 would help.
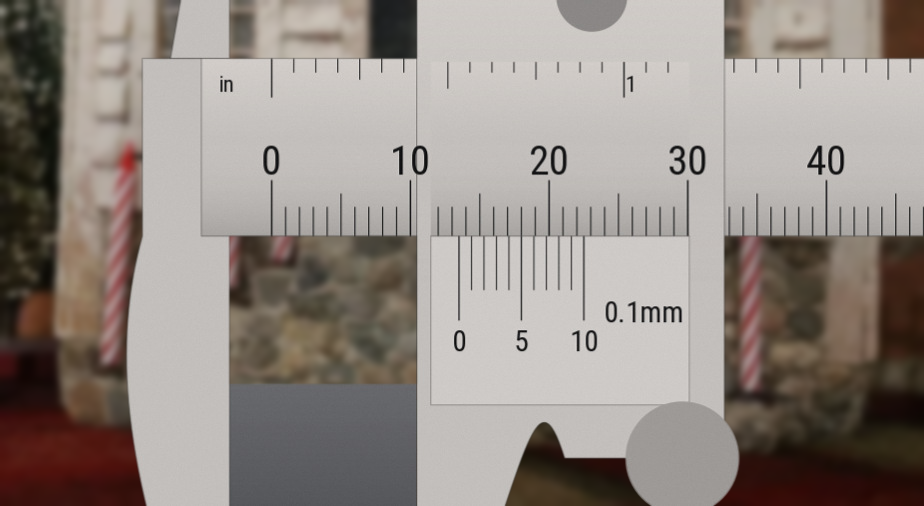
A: mm 13.5
